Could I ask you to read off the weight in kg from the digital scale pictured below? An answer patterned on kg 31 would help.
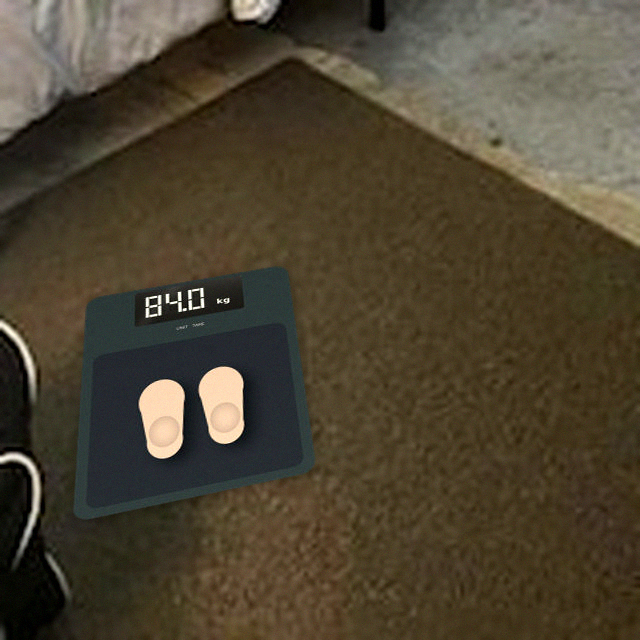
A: kg 84.0
